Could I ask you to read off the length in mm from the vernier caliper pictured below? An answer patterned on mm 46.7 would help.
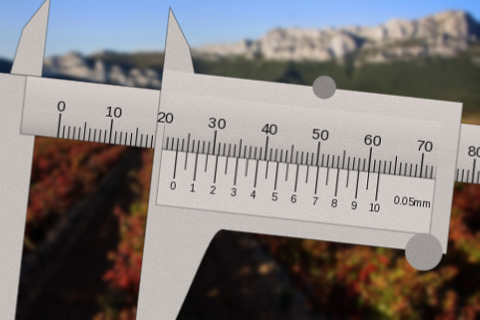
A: mm 23.0
